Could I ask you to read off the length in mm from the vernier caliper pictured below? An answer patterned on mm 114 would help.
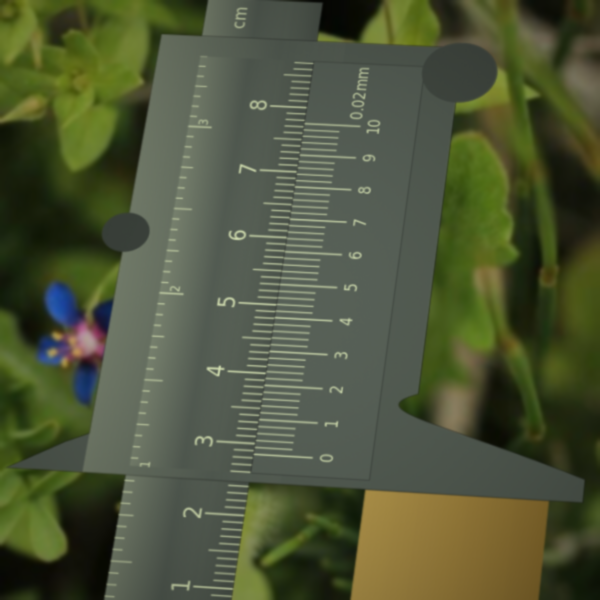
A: mm 28.5
